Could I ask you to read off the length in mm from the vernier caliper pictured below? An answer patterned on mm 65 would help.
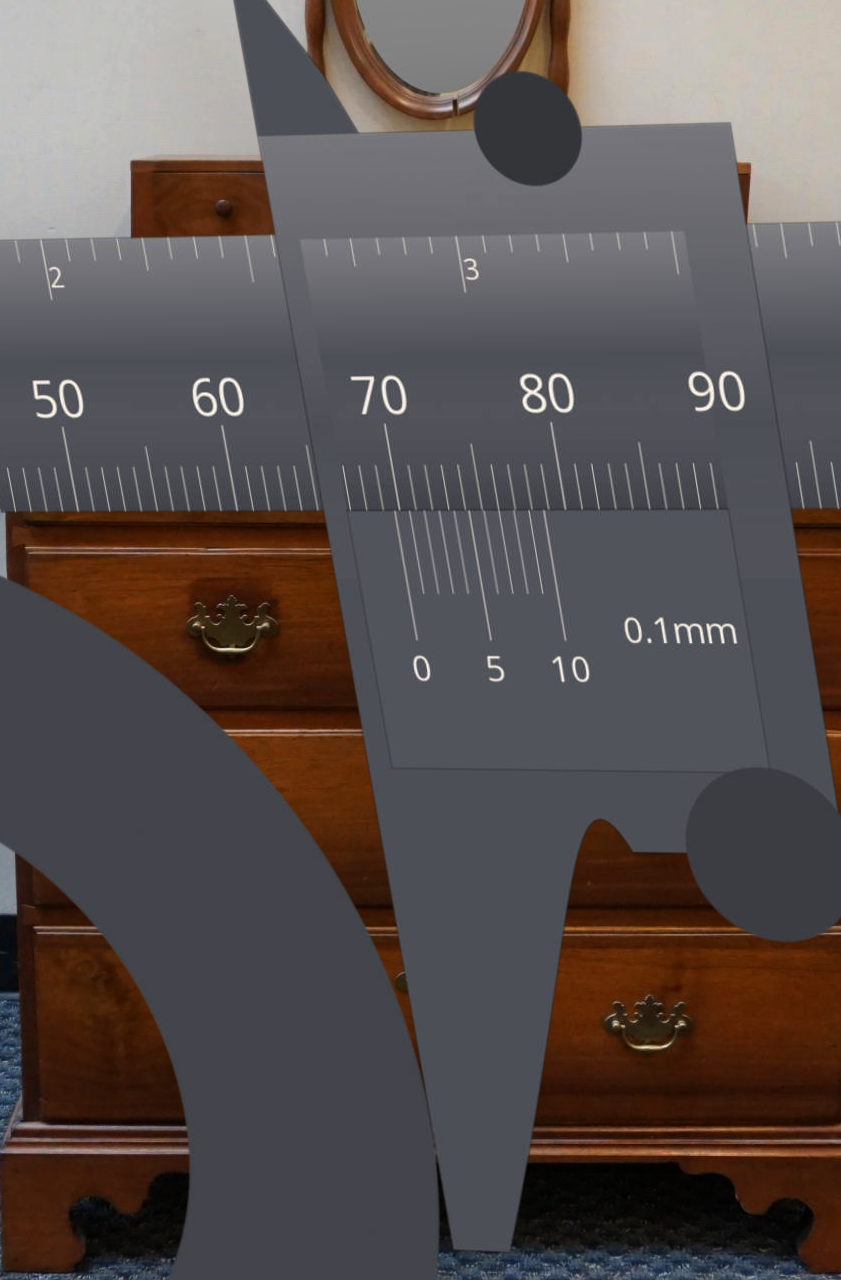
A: mm 69.7
